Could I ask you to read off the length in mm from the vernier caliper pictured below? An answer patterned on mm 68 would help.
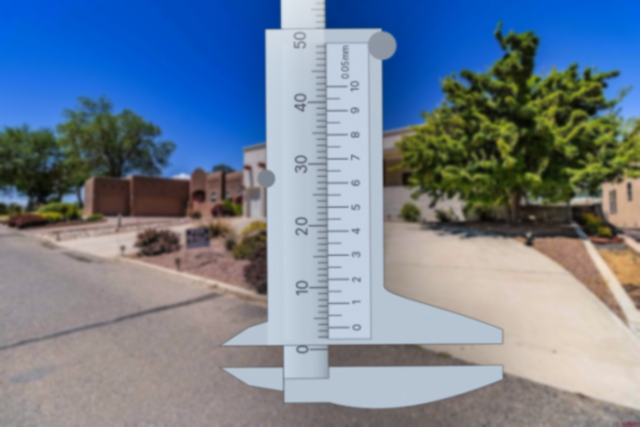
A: mm 3.5
